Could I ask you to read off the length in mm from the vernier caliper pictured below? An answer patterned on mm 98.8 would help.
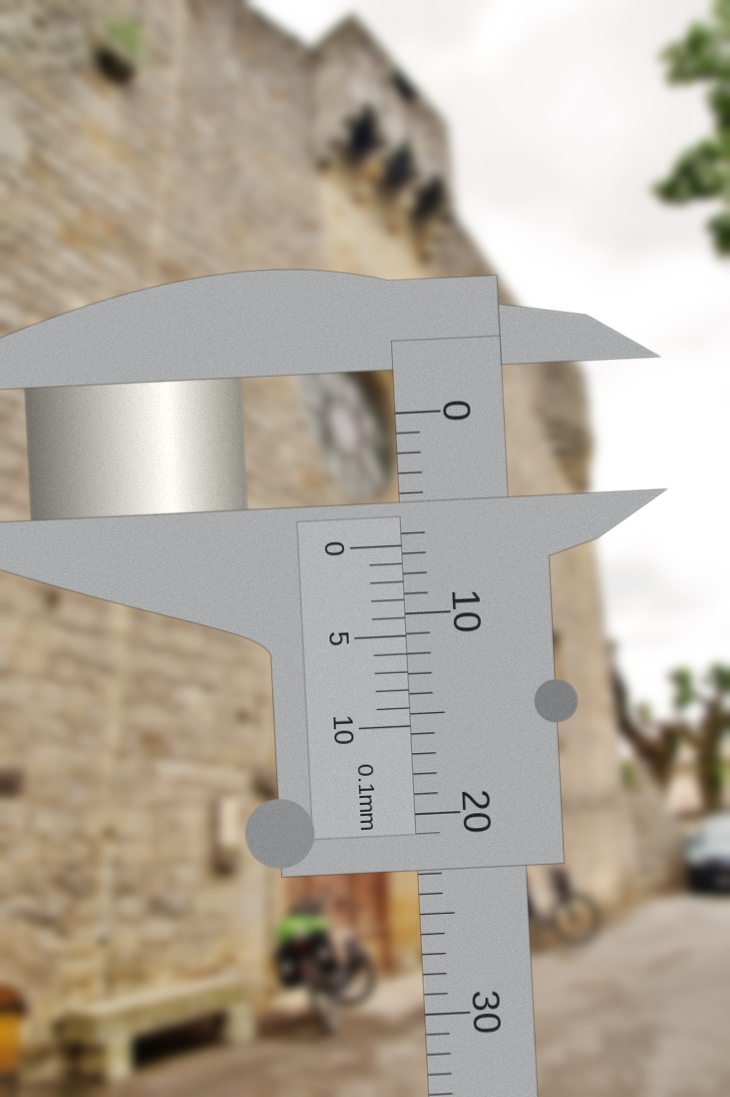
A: mm 6.6
